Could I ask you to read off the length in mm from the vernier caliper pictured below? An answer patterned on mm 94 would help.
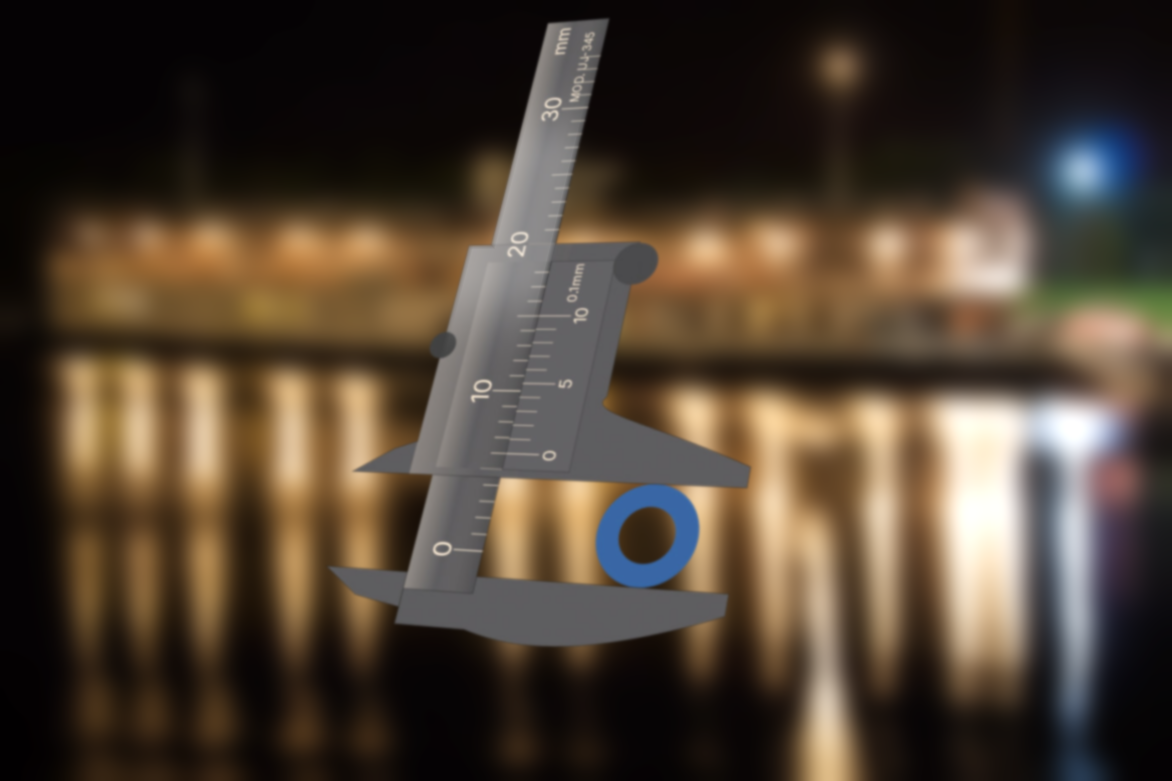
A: mm 6.0
